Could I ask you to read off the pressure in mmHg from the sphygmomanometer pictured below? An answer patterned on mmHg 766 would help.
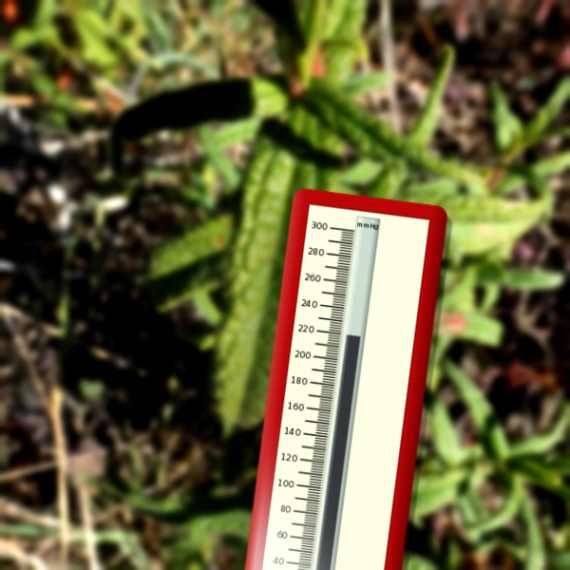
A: mmHg 220
